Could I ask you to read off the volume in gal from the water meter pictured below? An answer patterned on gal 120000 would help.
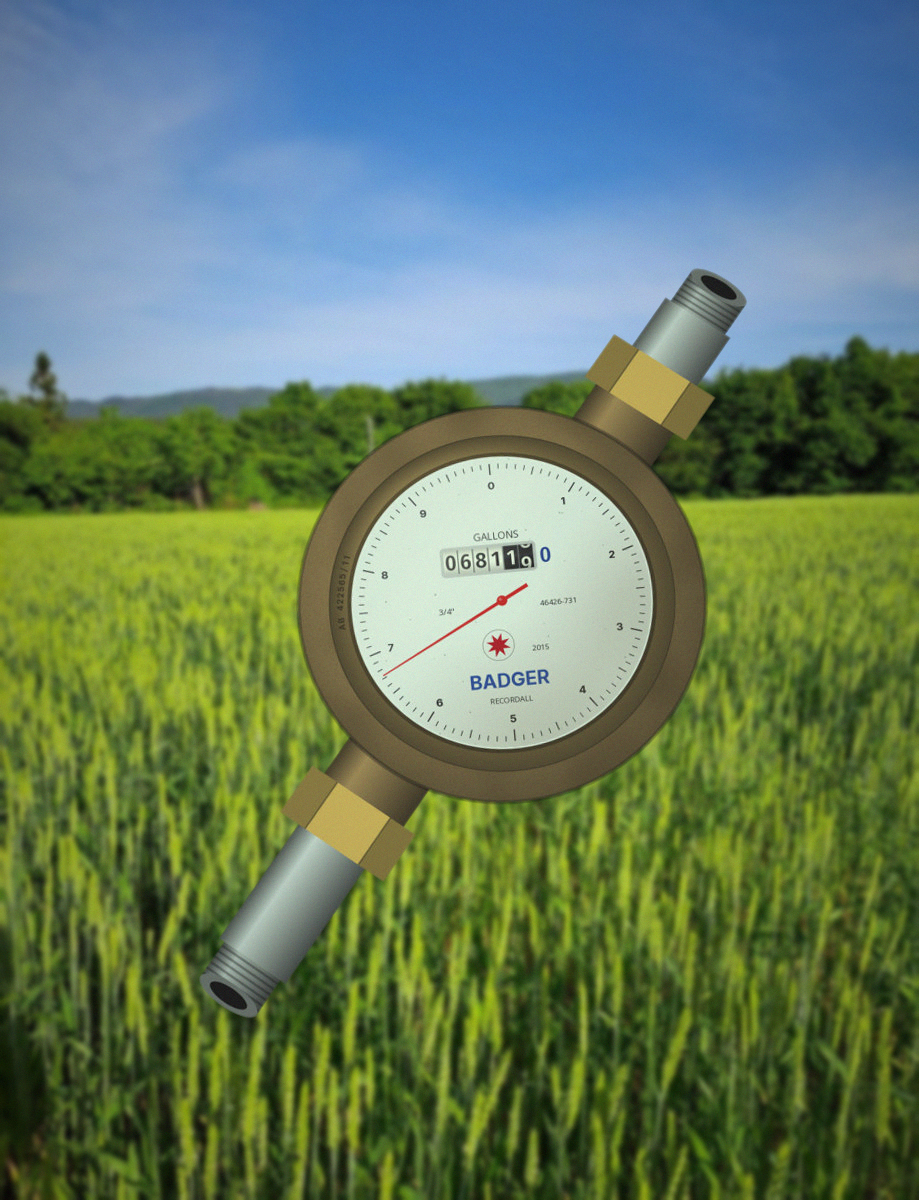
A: gal 681186.7
